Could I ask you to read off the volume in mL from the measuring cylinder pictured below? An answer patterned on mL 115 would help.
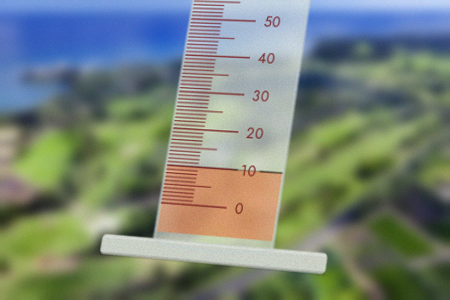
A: mL 10
